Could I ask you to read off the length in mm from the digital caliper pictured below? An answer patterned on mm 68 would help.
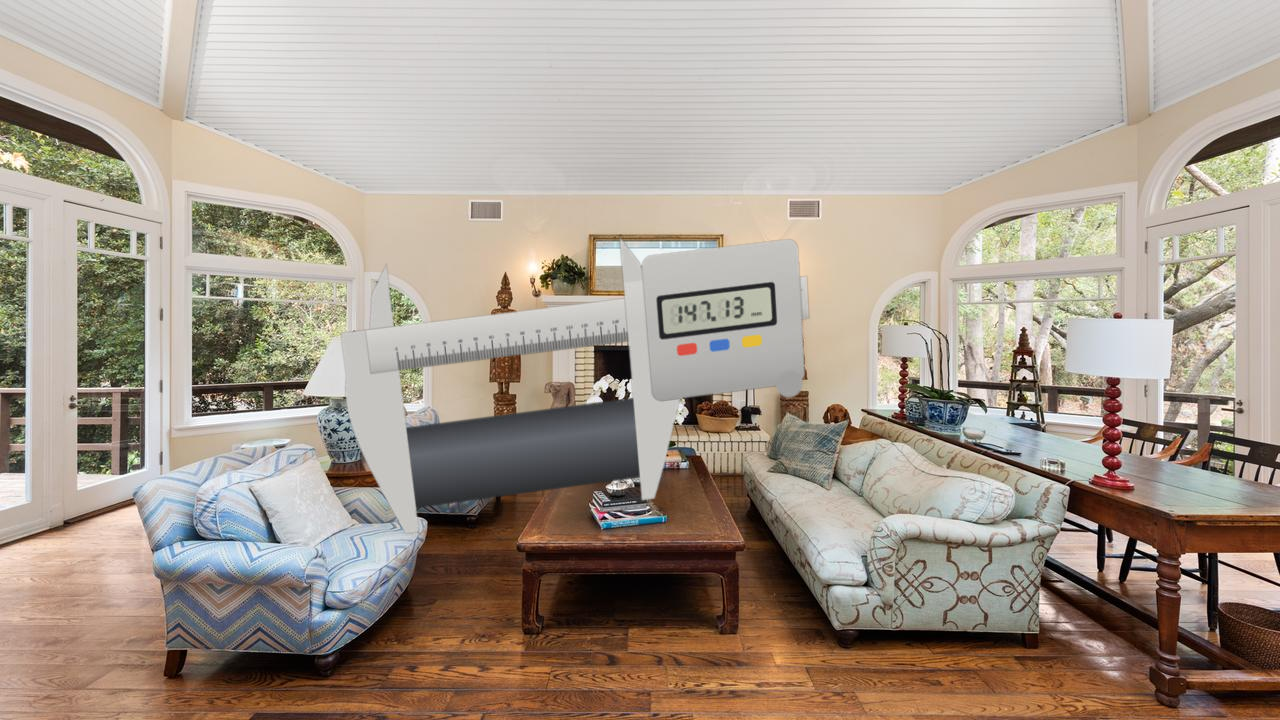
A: mm 147.13
